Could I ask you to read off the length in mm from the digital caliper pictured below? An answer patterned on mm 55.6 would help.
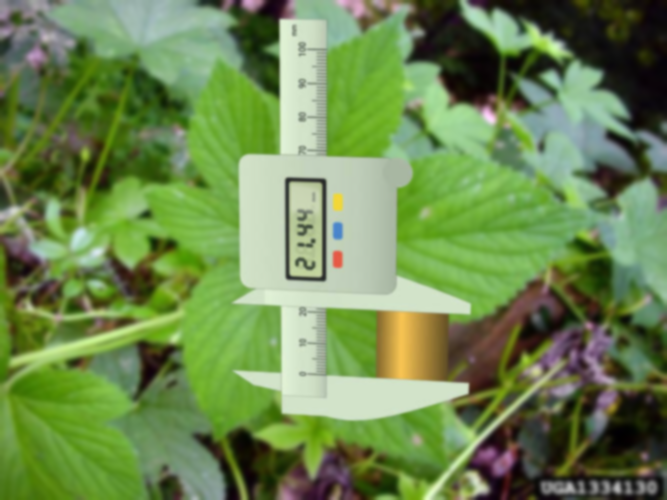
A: mm 21.44
